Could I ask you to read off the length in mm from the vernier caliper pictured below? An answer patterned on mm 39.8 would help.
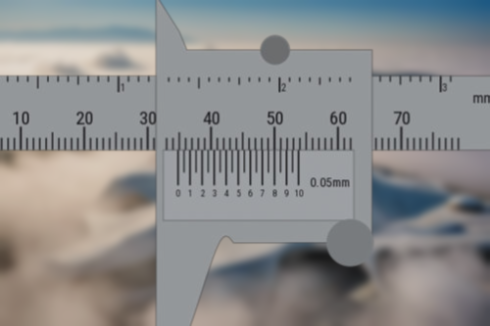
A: mm 34.8
